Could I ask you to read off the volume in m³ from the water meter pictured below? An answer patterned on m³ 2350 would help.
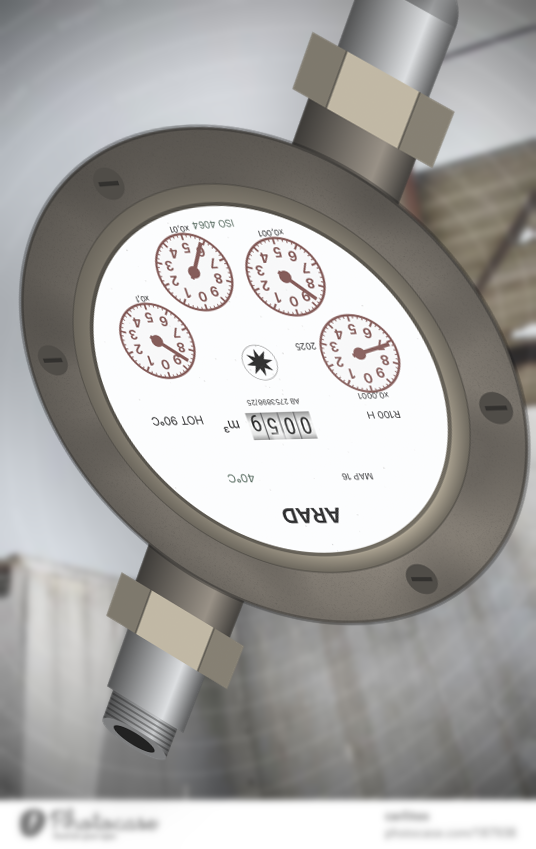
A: m³ 58.8587
